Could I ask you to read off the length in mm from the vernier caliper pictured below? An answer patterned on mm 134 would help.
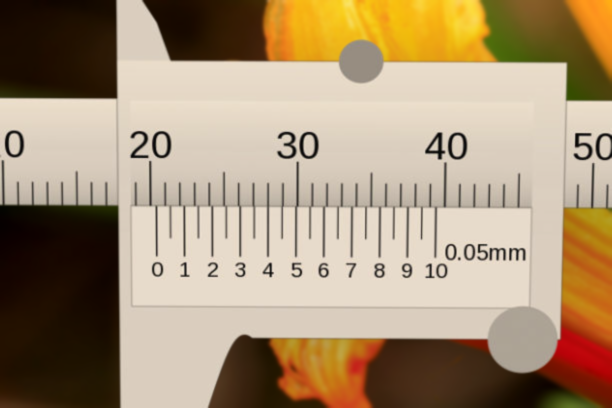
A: mm 20.4
